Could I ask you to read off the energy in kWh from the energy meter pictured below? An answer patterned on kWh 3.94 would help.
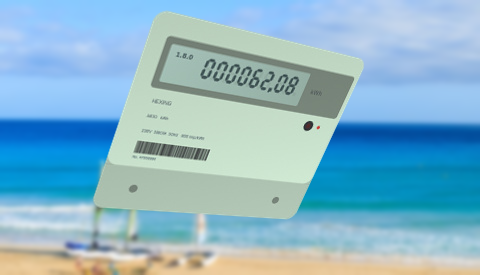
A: kWh 62.08
